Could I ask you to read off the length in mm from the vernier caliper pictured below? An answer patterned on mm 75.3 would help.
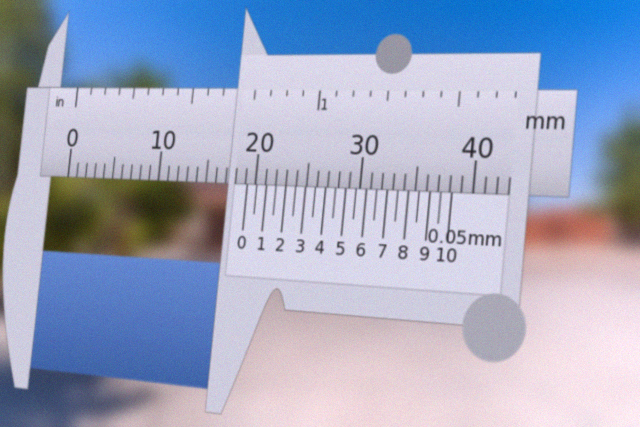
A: mm 19.2
